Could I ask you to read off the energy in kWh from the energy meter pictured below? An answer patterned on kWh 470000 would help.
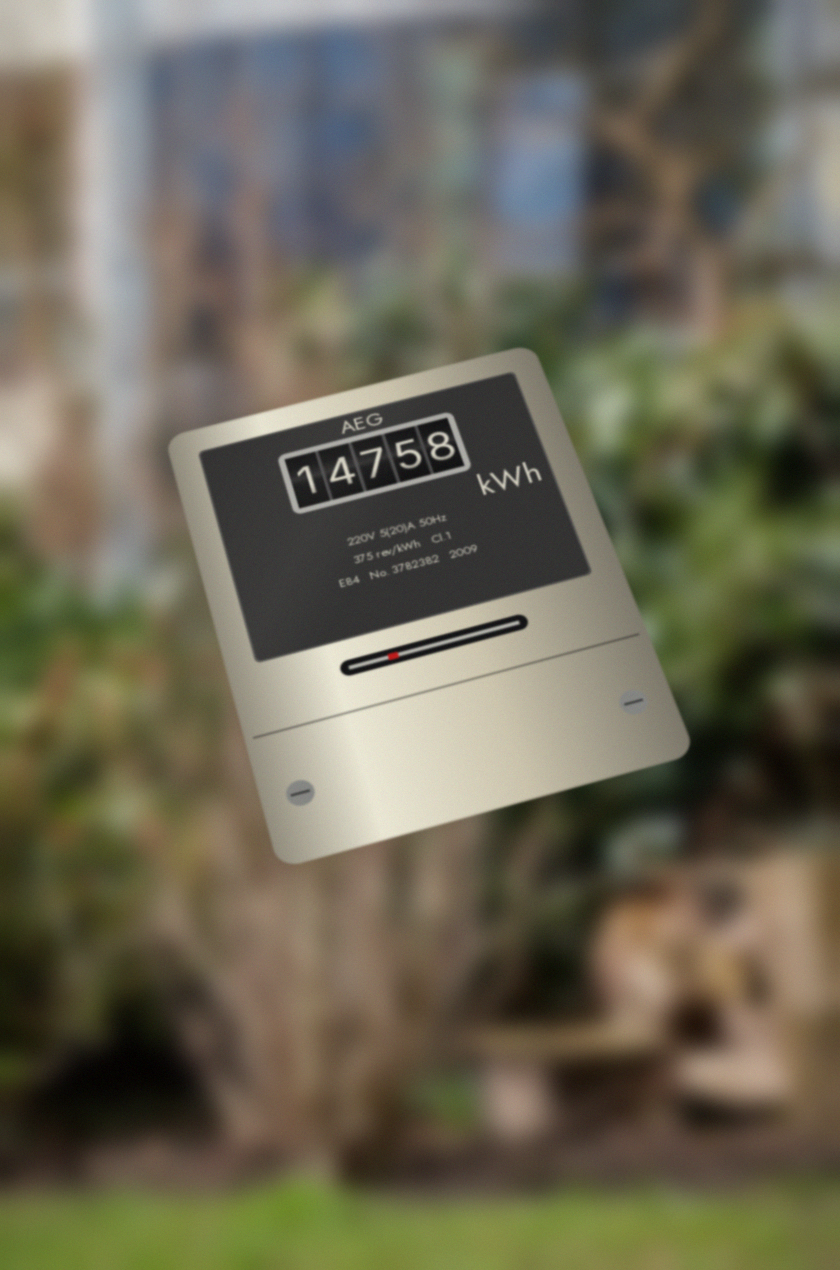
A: kWh 14758
